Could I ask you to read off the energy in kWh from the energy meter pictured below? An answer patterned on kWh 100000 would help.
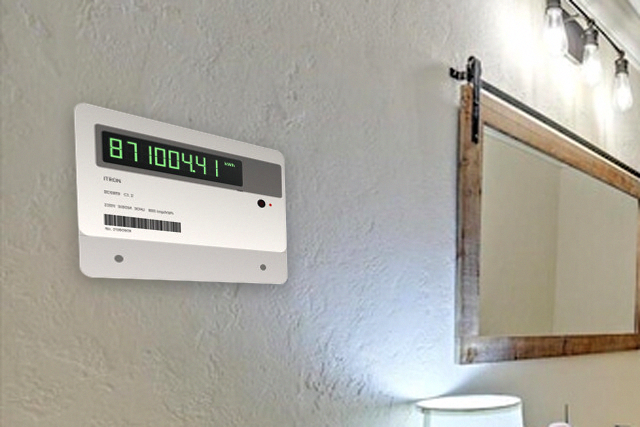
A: kWh 871004.41
